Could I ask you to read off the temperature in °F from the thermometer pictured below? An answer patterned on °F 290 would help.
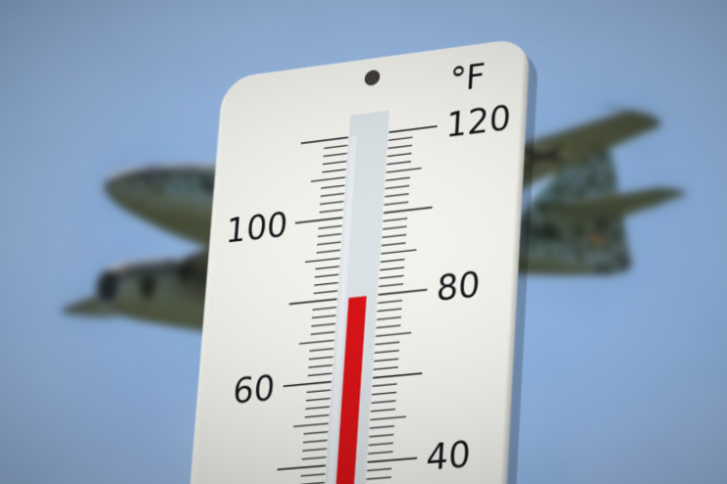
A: °F 80
